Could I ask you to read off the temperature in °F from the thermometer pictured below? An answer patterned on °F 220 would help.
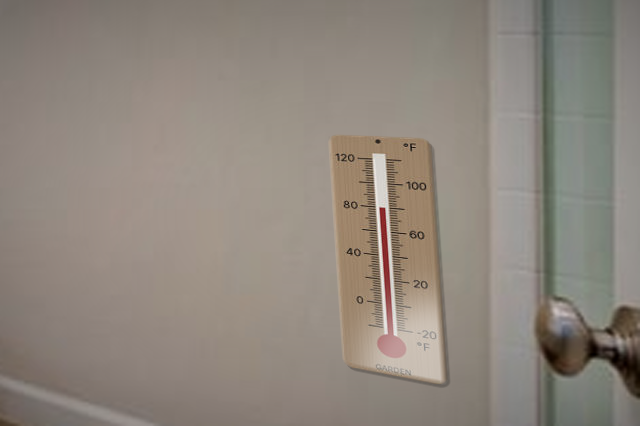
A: °F 80
